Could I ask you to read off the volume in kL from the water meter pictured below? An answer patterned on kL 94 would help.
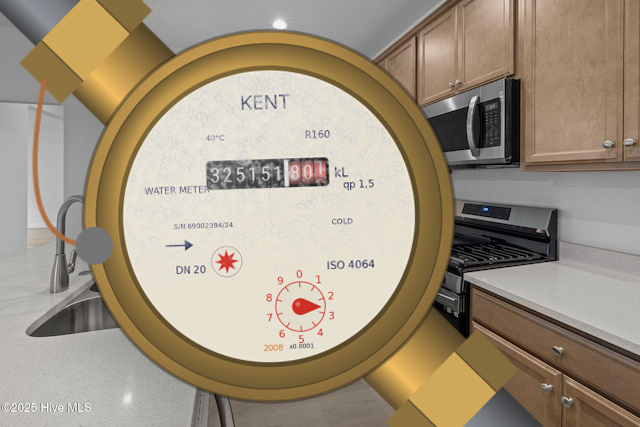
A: kL 325151.8012
